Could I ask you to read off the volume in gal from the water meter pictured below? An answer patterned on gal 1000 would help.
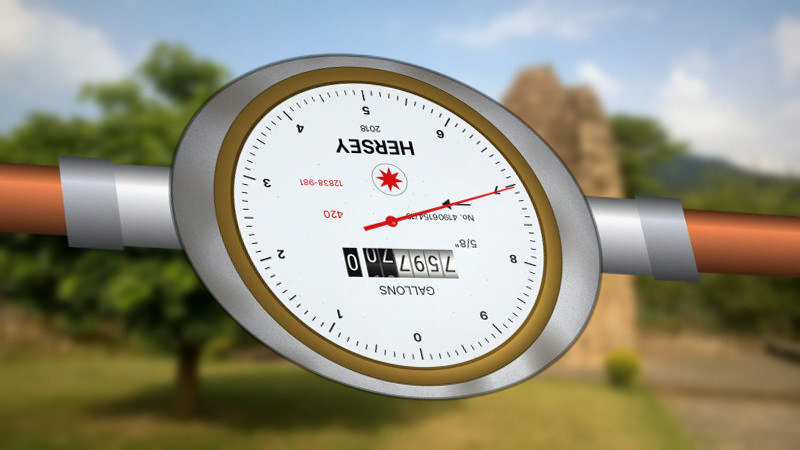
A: gal 7597697.0
